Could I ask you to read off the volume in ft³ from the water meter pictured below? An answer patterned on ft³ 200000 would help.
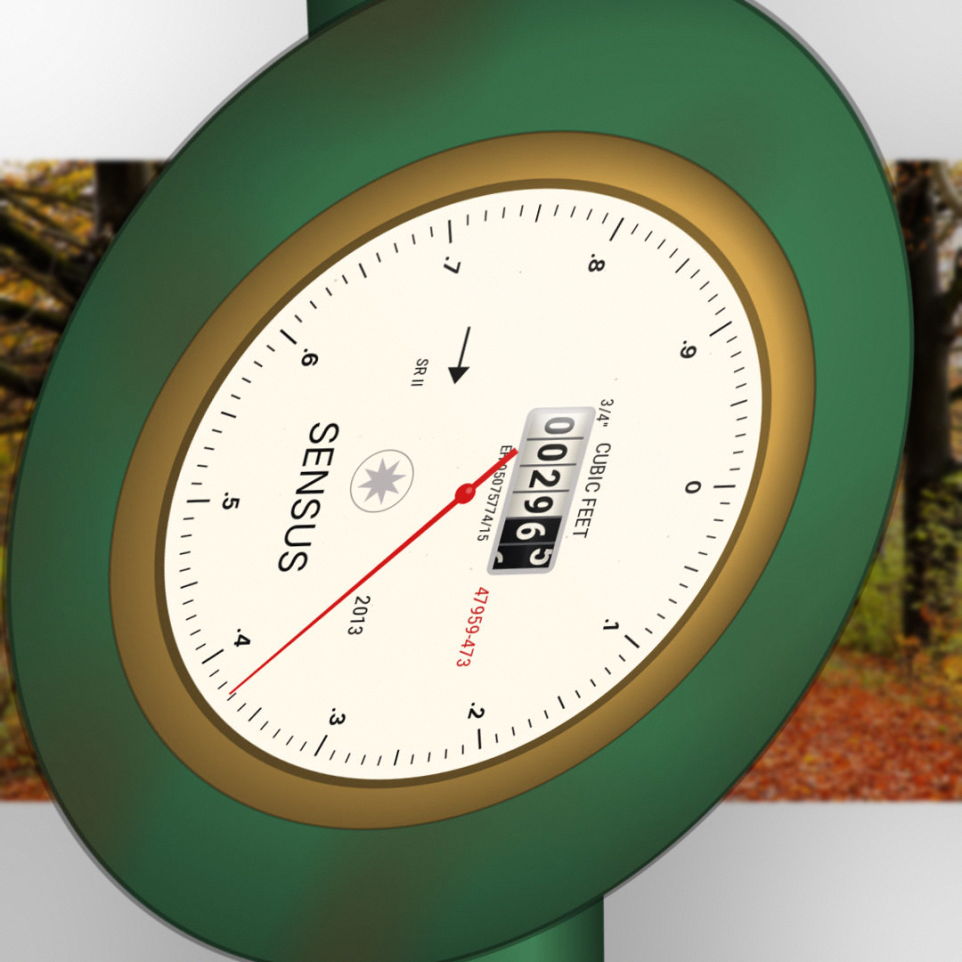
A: ft³ 2965.37
